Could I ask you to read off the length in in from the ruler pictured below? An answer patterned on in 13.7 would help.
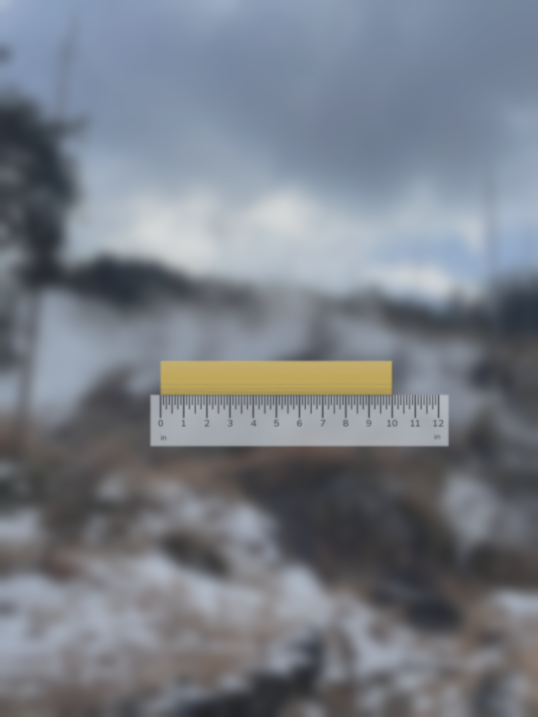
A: in 10
